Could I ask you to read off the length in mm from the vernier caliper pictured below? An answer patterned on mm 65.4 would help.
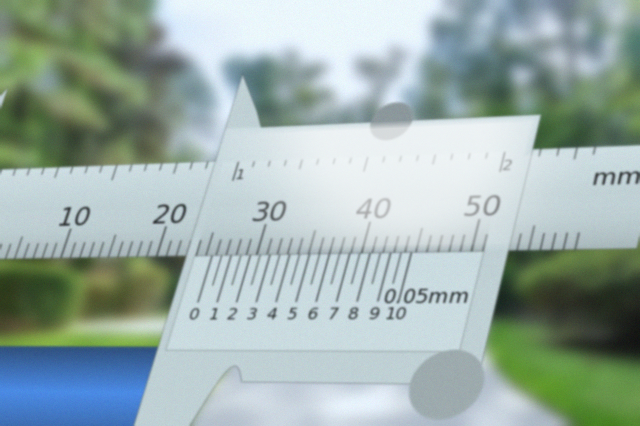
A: mm 25.6
